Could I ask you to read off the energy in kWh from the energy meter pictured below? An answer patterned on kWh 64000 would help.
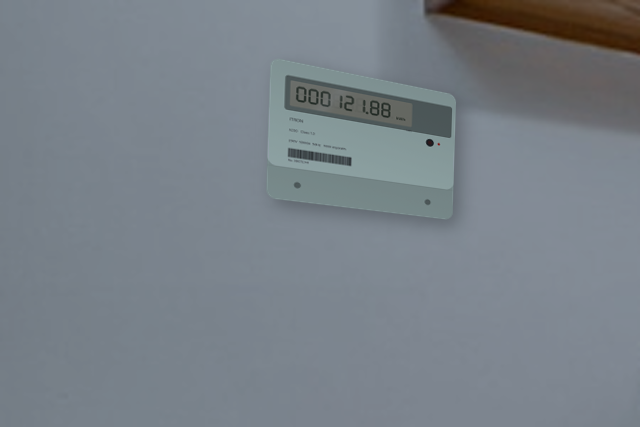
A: kWh 121.88
